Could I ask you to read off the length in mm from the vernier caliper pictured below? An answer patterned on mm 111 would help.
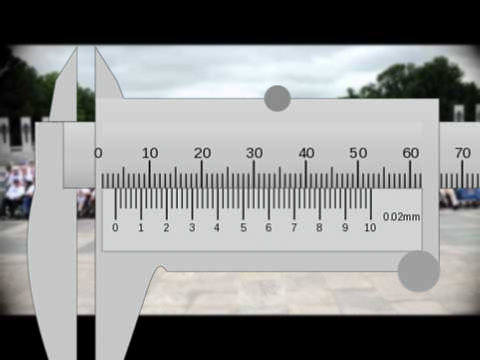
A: mm 3.5
